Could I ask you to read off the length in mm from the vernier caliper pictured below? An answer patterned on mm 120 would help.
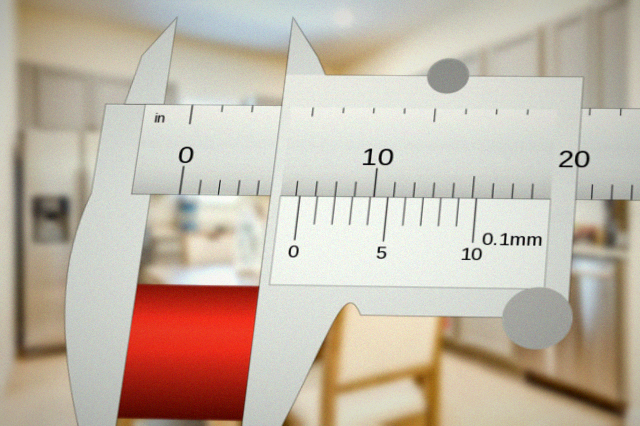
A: mm 6.2
